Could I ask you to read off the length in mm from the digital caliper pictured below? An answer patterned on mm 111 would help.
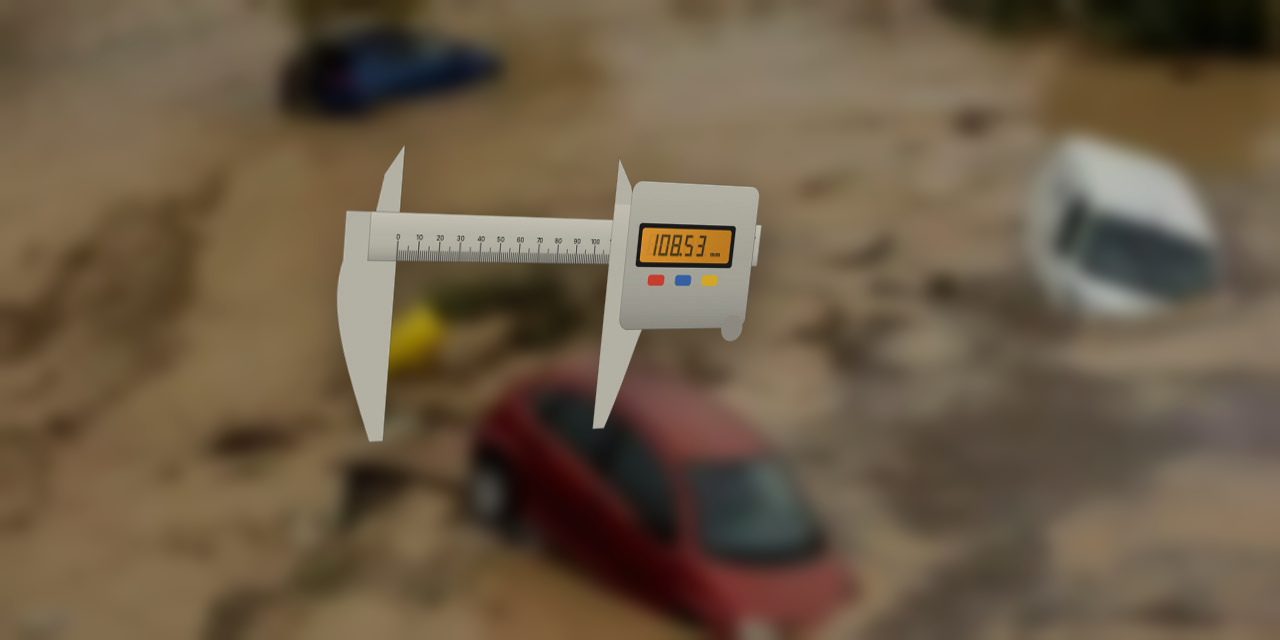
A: mm 108.53
